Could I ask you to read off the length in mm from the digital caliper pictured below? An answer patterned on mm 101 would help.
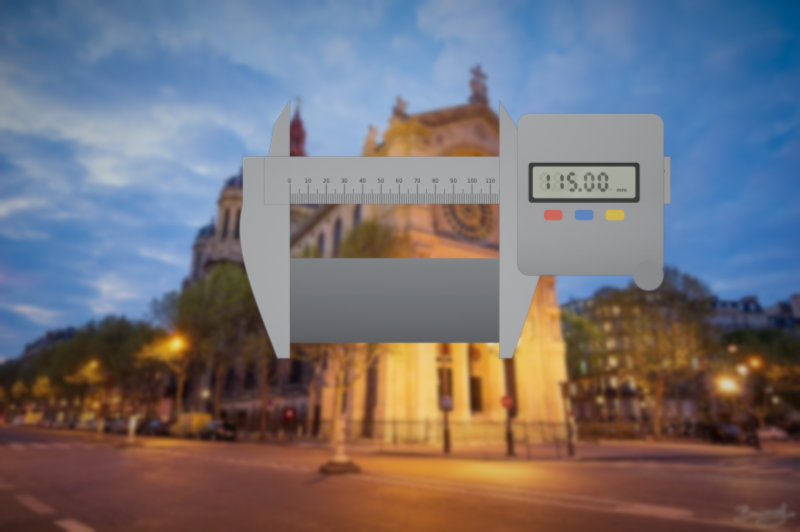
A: mm 115.00
